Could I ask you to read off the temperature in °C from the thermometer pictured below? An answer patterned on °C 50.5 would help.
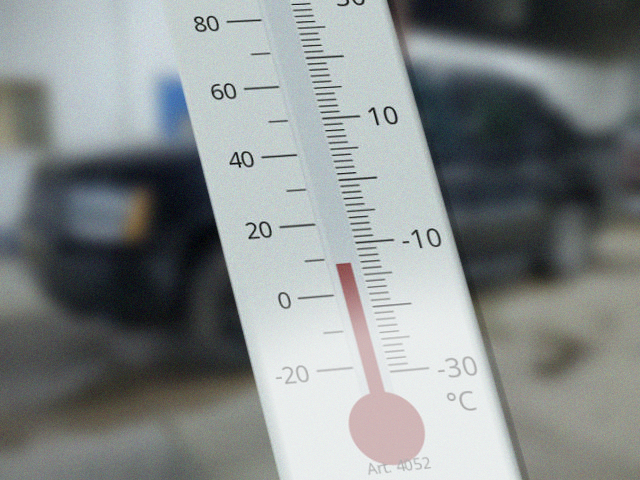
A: °C -13
